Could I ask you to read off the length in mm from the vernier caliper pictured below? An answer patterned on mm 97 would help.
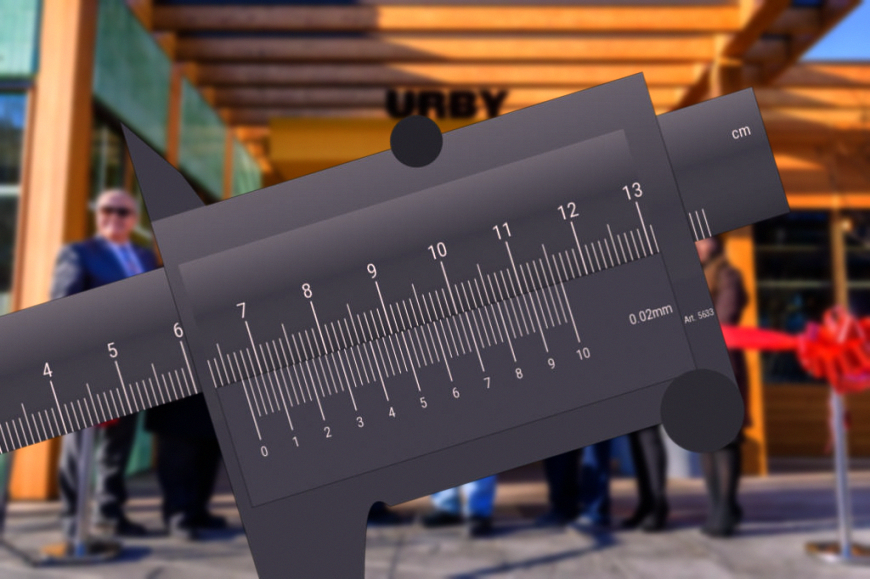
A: mm 67.0
